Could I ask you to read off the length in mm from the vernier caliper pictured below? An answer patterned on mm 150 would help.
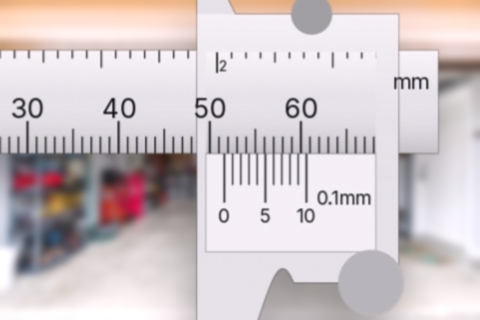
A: mm 51.6
